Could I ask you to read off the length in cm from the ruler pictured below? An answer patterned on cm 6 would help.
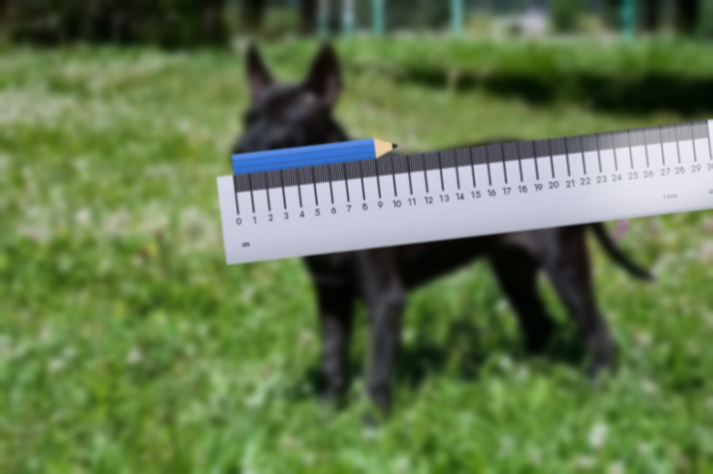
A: cm 10.5
